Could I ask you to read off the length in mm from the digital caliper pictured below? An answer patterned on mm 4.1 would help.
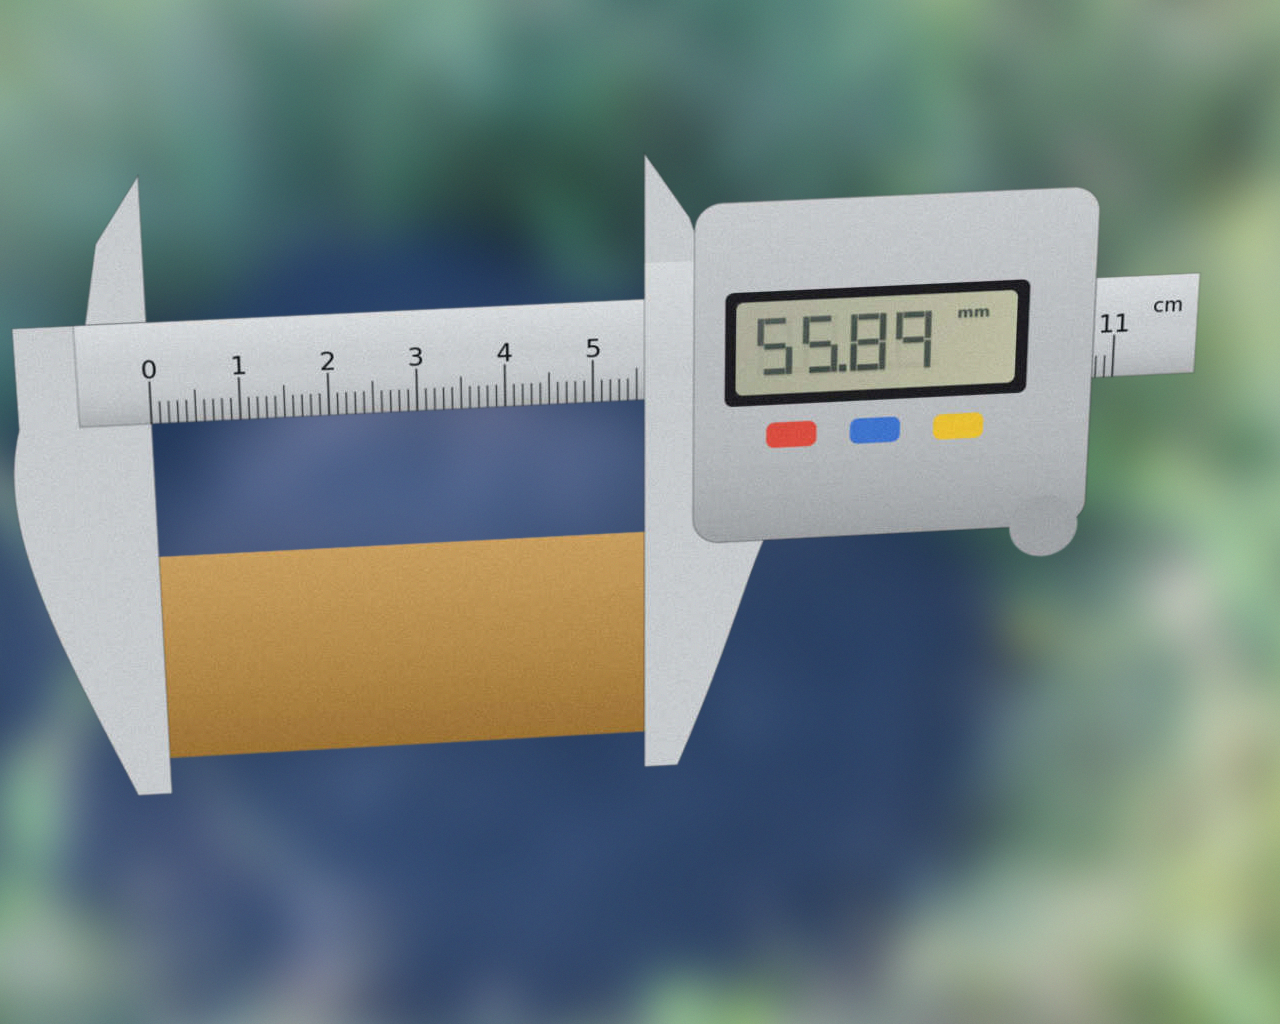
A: mm 55.89
